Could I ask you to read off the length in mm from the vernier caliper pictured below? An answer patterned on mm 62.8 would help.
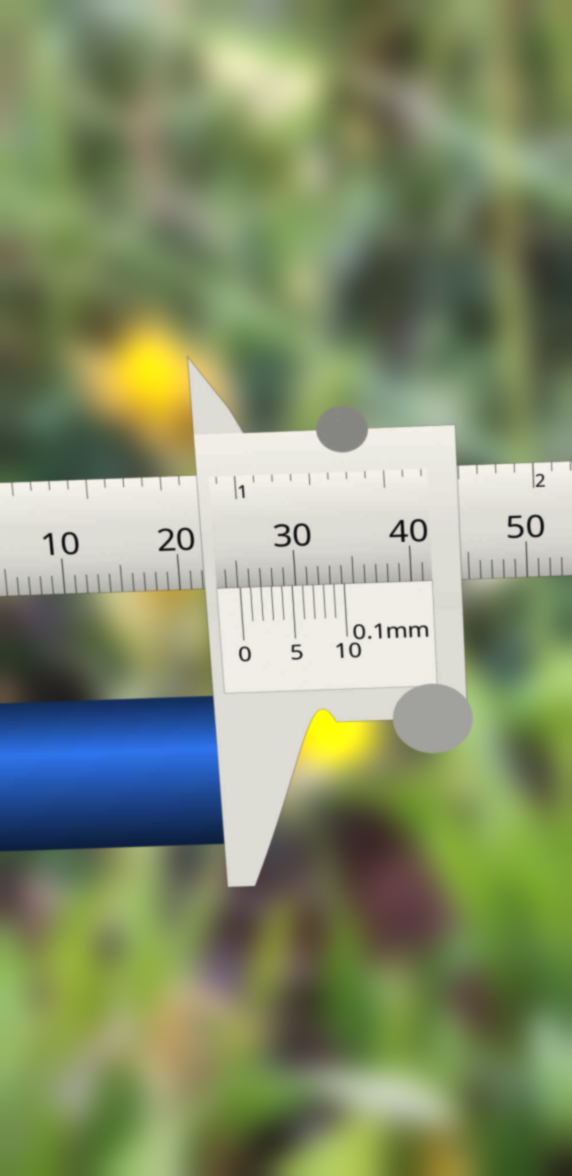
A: mm 25.2
